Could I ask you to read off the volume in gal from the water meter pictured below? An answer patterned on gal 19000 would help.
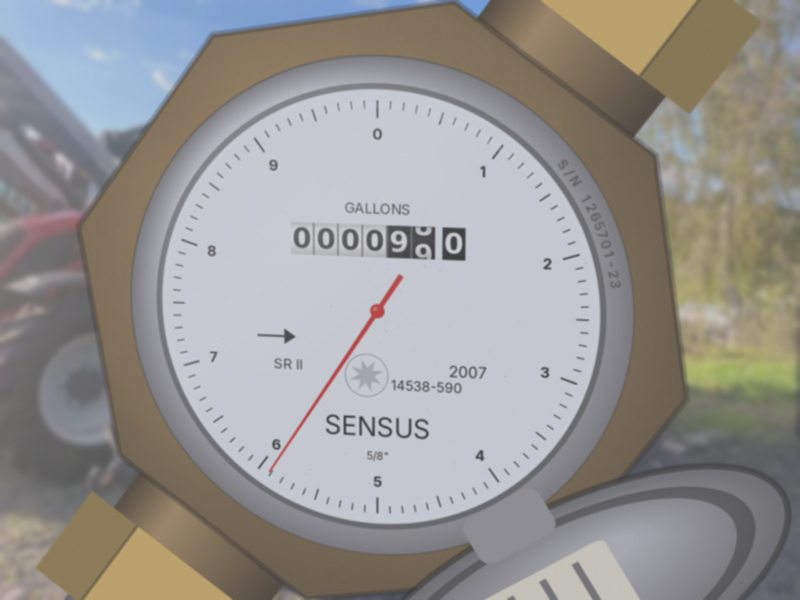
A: gal 985.9
